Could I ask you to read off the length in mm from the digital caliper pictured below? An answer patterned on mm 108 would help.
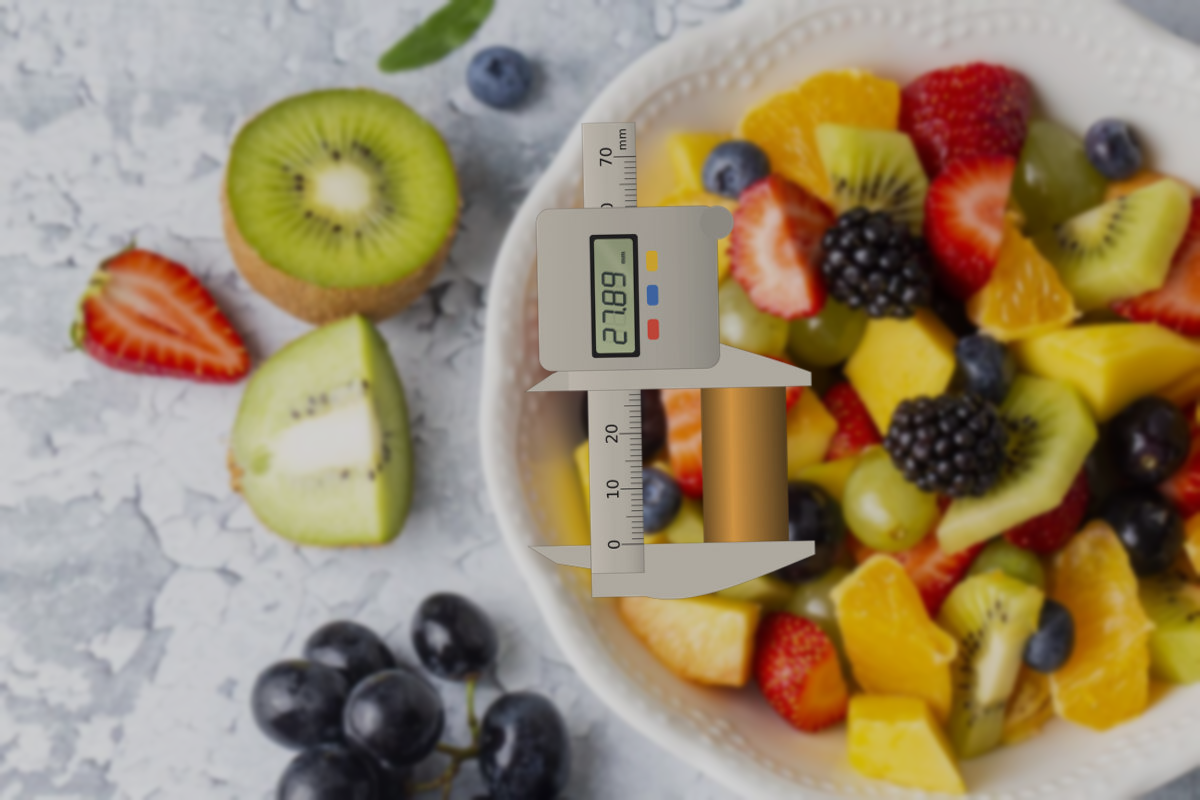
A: mm 27.89
